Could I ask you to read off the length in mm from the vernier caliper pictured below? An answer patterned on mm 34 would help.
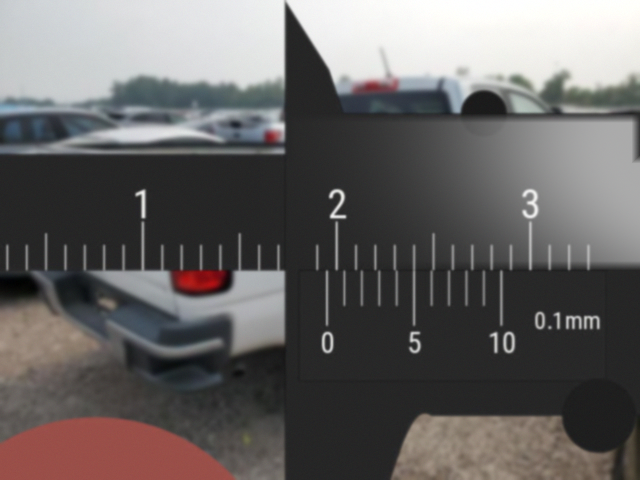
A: mm 19.5
